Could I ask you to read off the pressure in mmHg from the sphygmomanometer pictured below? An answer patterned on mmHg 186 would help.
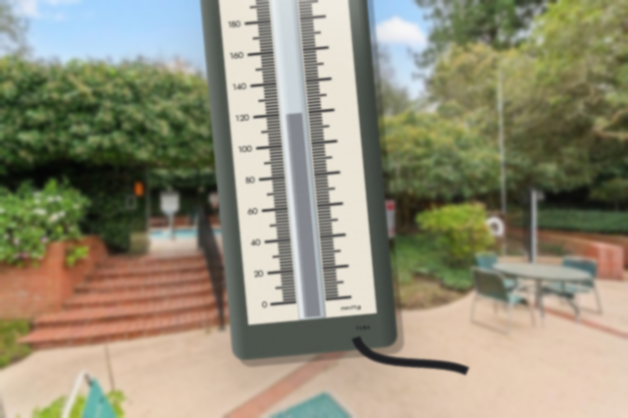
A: mmHg 120
